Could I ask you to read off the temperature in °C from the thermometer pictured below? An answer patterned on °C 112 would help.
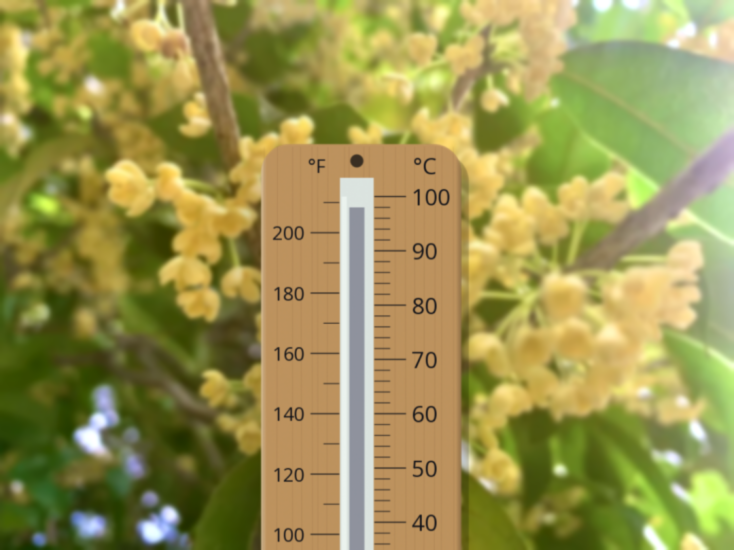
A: °C 98
